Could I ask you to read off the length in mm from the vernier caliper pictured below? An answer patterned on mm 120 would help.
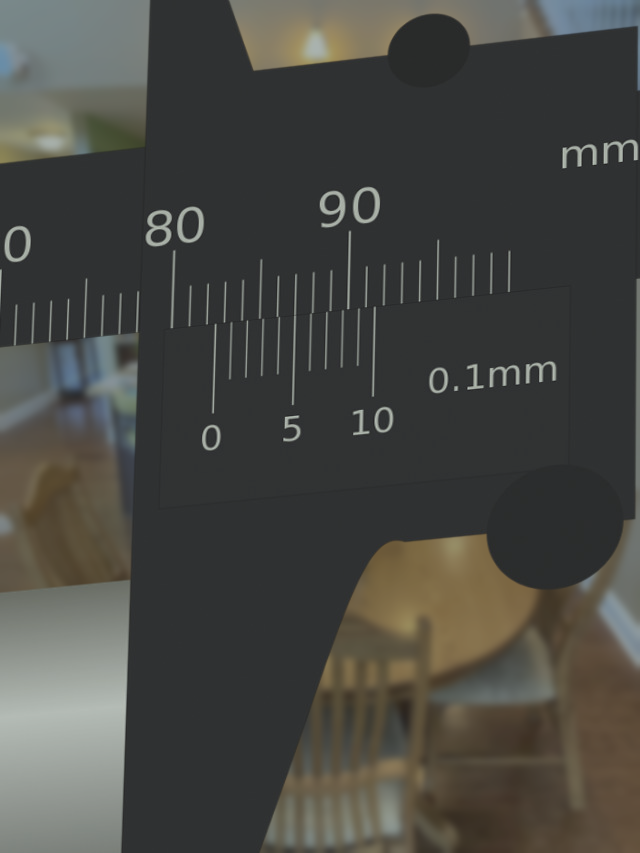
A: mm 82.5
